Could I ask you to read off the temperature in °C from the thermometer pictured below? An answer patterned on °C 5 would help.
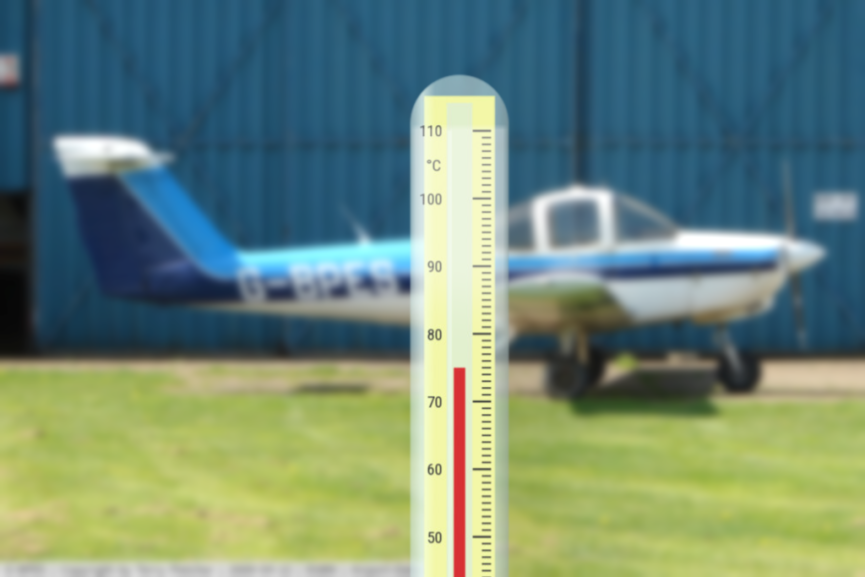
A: °C 75
